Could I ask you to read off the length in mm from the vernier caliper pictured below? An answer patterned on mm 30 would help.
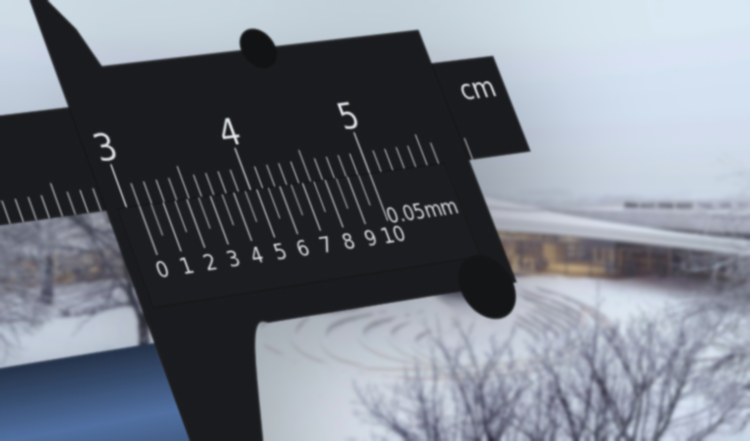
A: mm 31.0
